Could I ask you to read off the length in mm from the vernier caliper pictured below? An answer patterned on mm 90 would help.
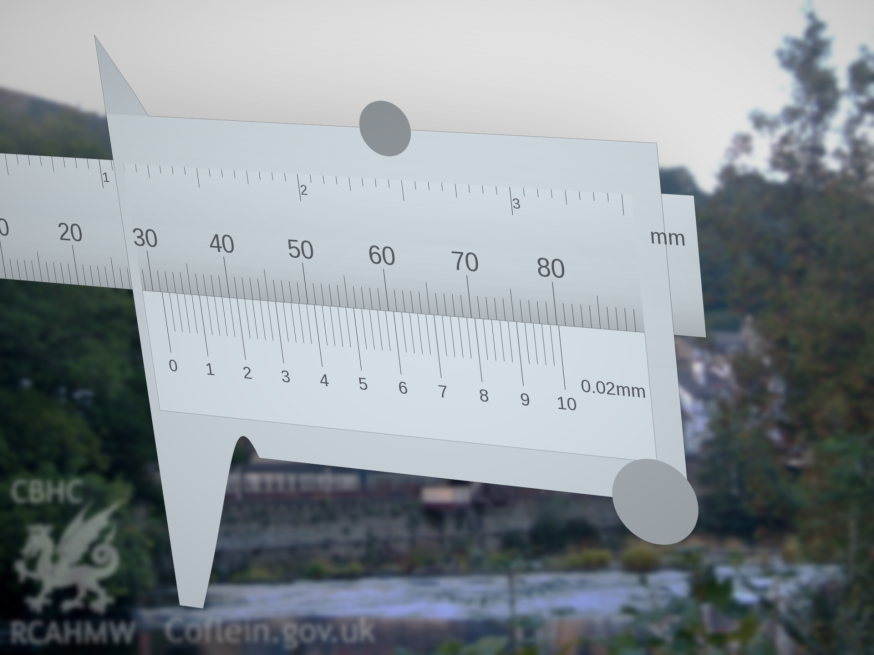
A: mm 31.2
